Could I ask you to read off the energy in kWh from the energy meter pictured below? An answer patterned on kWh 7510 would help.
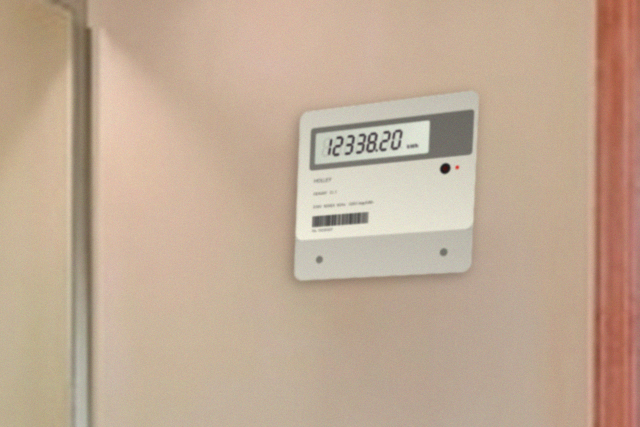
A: kWh 12338.20
